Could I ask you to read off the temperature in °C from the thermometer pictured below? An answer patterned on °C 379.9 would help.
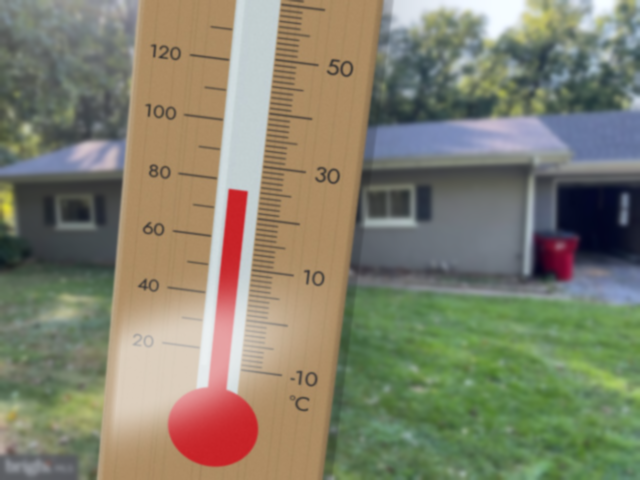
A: °C 25
